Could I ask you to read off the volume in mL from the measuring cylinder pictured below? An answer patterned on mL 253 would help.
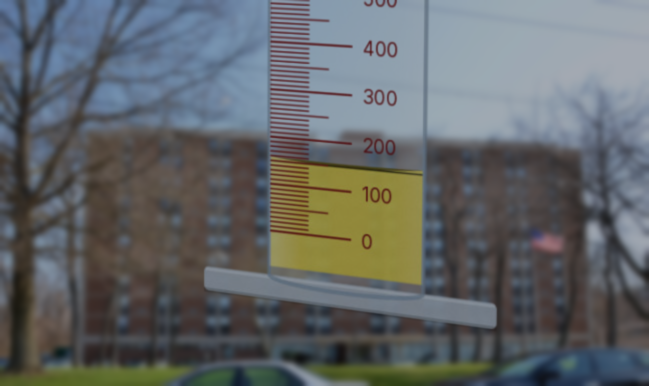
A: mL 150
